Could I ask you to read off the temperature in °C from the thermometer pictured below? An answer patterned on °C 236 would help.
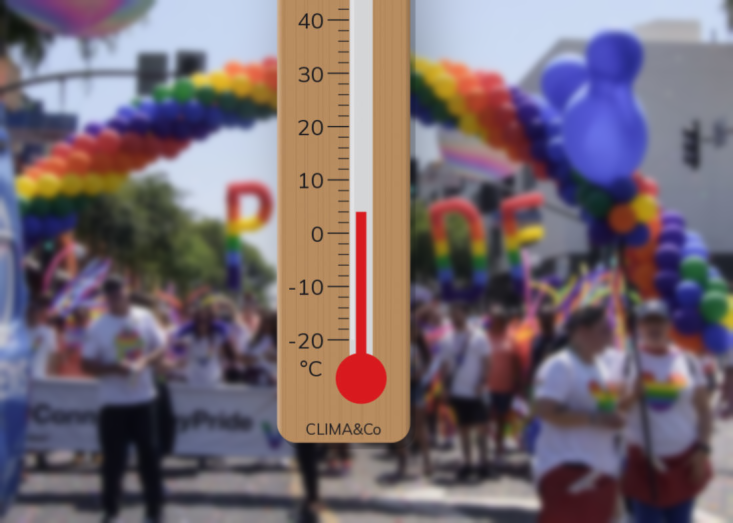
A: °C 4
